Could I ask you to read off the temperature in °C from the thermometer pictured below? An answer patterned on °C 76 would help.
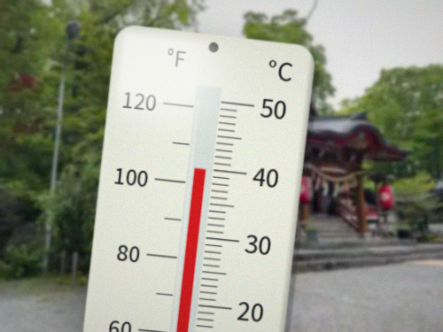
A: °C 40
